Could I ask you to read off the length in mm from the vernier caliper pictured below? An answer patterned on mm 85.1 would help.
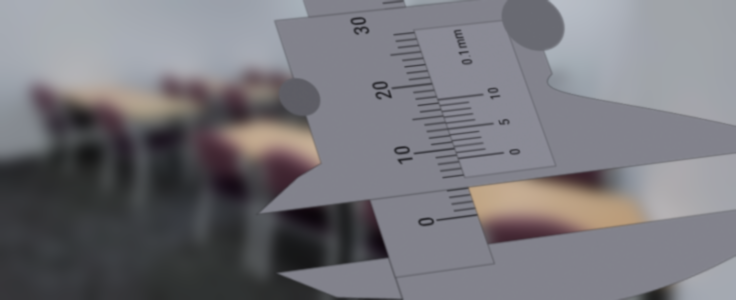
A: mm 8.5
